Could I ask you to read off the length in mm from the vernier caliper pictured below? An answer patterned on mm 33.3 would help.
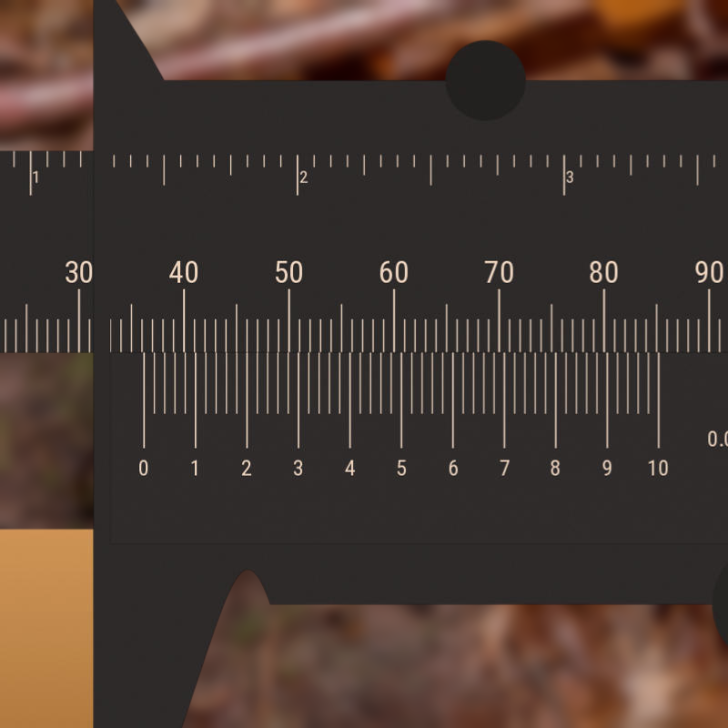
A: mm 36.2
